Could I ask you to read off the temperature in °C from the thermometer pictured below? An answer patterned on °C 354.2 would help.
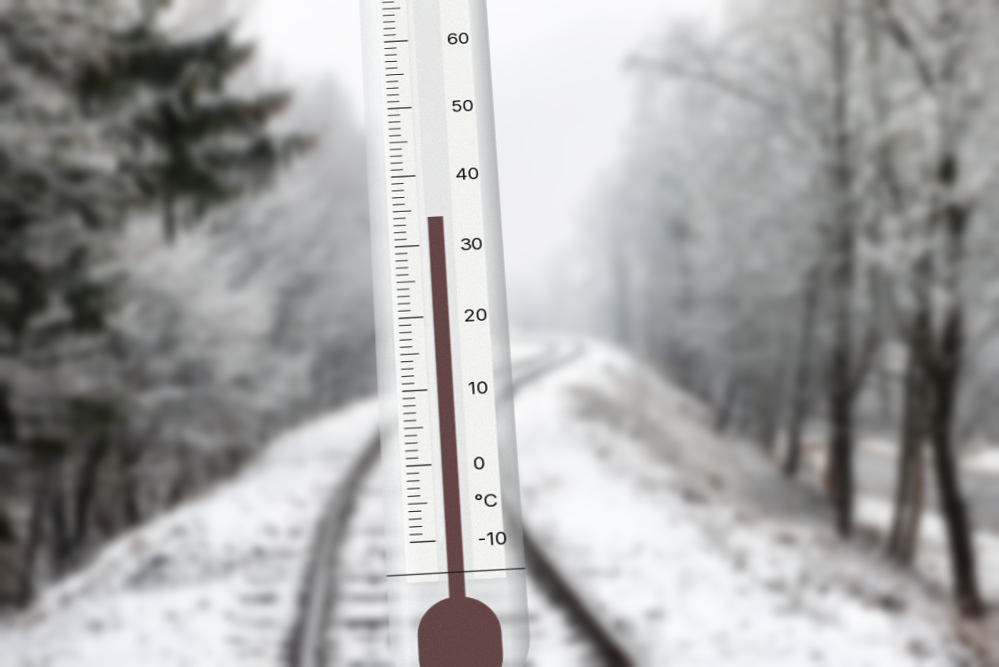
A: °C 34
